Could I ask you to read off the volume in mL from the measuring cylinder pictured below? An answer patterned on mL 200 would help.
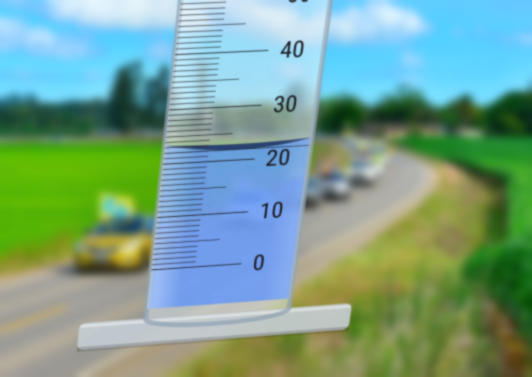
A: mL 22
